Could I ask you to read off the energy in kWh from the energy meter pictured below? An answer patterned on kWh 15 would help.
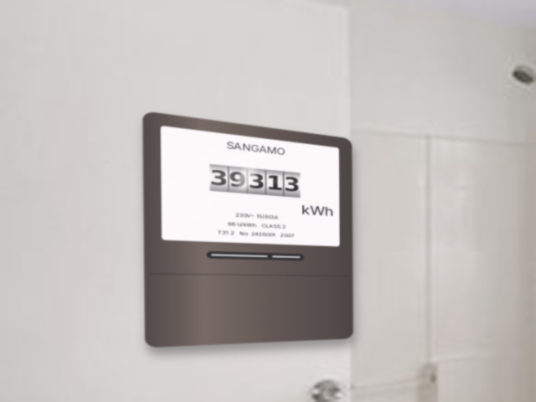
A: kWh 39313
